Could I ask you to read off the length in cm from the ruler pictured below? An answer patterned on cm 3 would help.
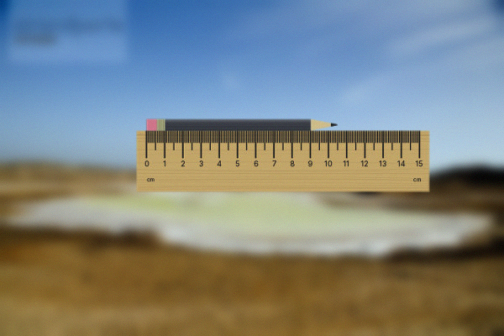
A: cm 10.5
